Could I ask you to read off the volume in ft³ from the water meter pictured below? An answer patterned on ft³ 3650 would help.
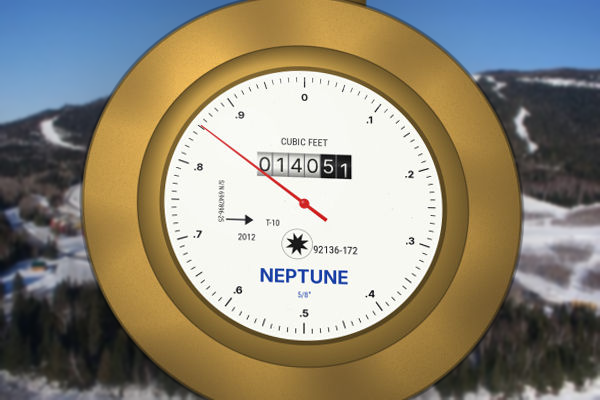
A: ft³ 14050.85
